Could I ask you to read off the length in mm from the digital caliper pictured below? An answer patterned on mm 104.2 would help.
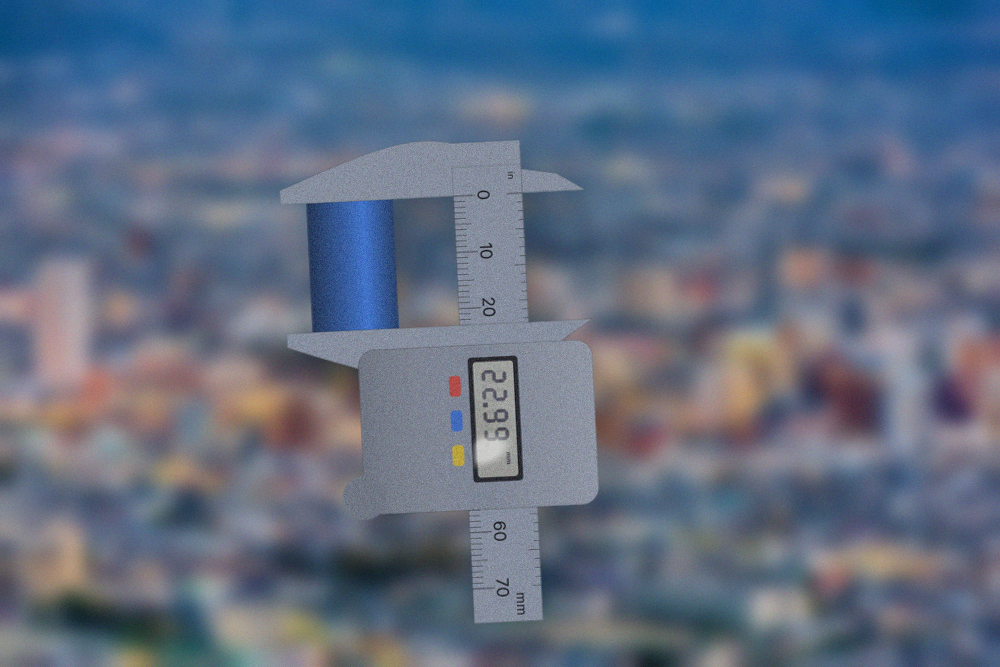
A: mm 22.99
